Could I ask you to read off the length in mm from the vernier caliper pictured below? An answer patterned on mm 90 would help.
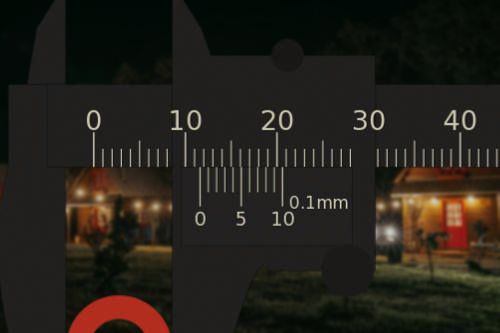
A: mm 11.6
